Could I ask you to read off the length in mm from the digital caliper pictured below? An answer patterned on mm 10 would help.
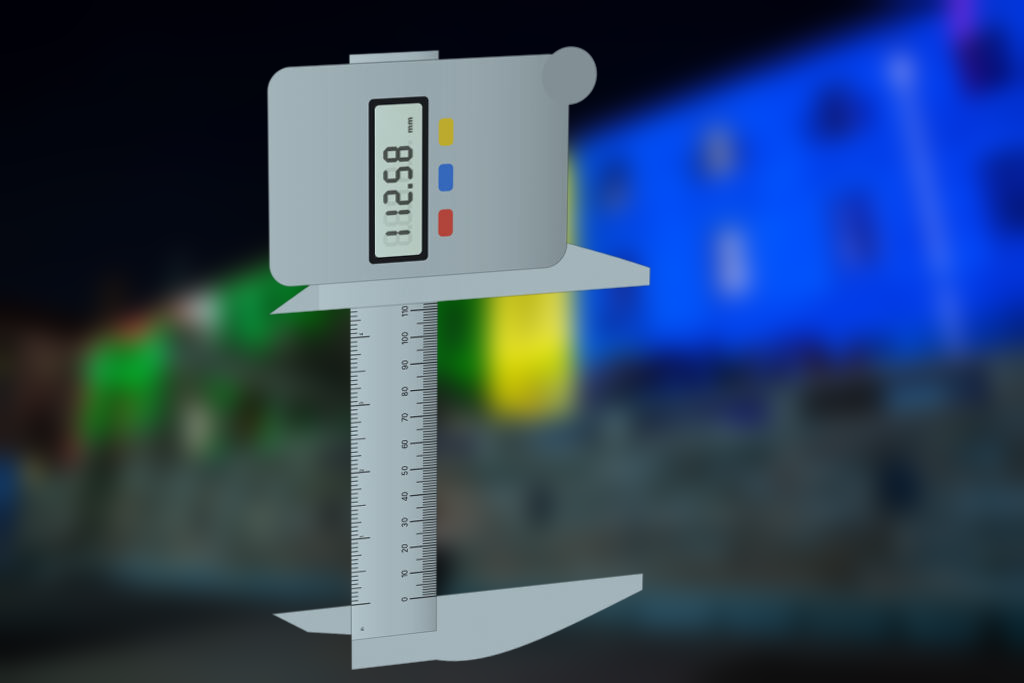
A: mm 112.58
